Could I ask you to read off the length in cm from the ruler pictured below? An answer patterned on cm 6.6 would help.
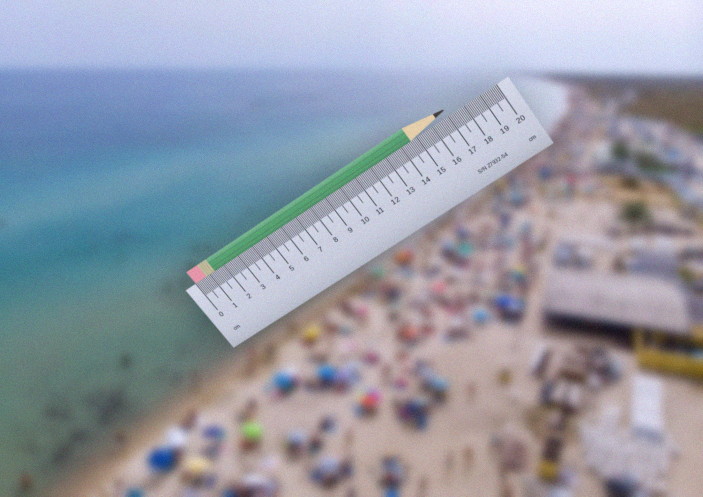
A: cm 17
